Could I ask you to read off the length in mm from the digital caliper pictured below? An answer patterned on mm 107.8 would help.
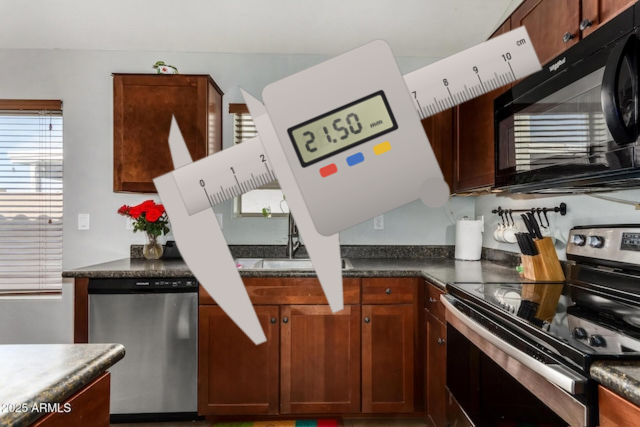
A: mm 21.50
